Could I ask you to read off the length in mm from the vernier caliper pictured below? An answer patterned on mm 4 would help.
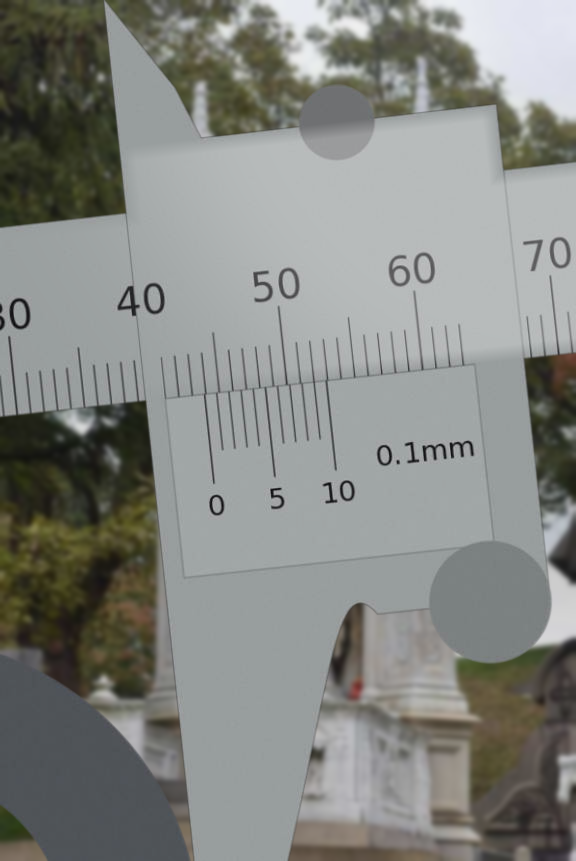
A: mm 43.9
